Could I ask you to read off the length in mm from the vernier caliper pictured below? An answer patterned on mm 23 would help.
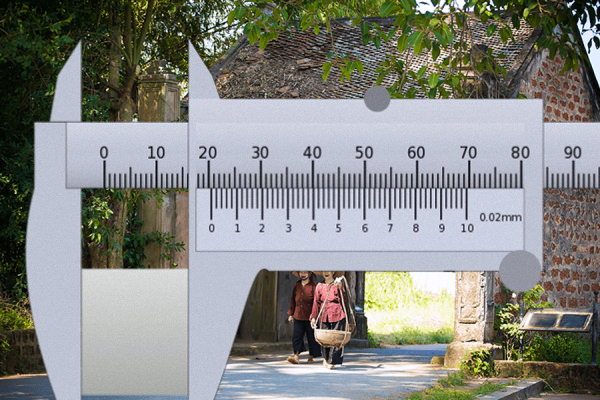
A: mm 20.5
